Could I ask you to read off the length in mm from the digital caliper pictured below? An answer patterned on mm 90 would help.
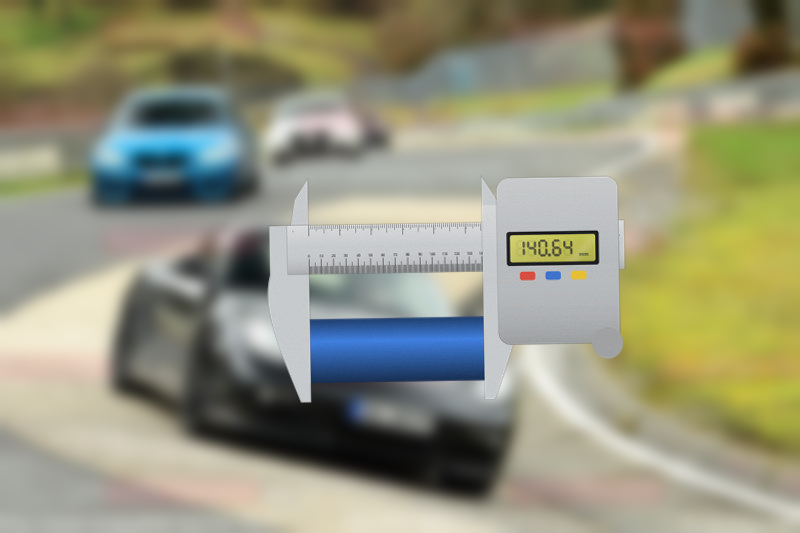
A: mm 140.64
